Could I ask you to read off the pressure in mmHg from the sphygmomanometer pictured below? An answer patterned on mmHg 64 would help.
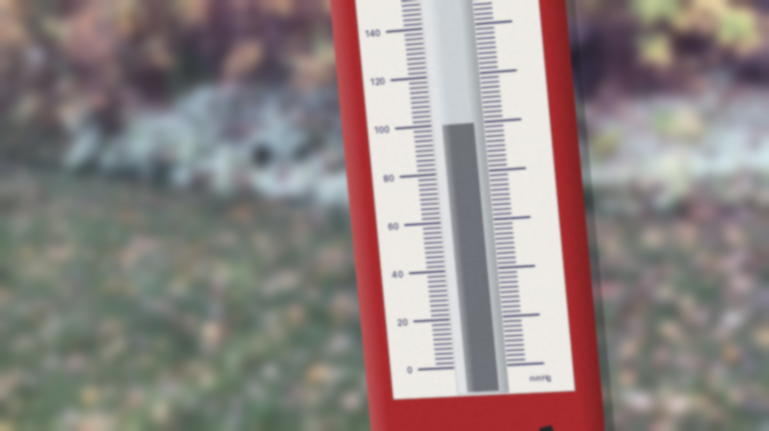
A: mmHg 100
